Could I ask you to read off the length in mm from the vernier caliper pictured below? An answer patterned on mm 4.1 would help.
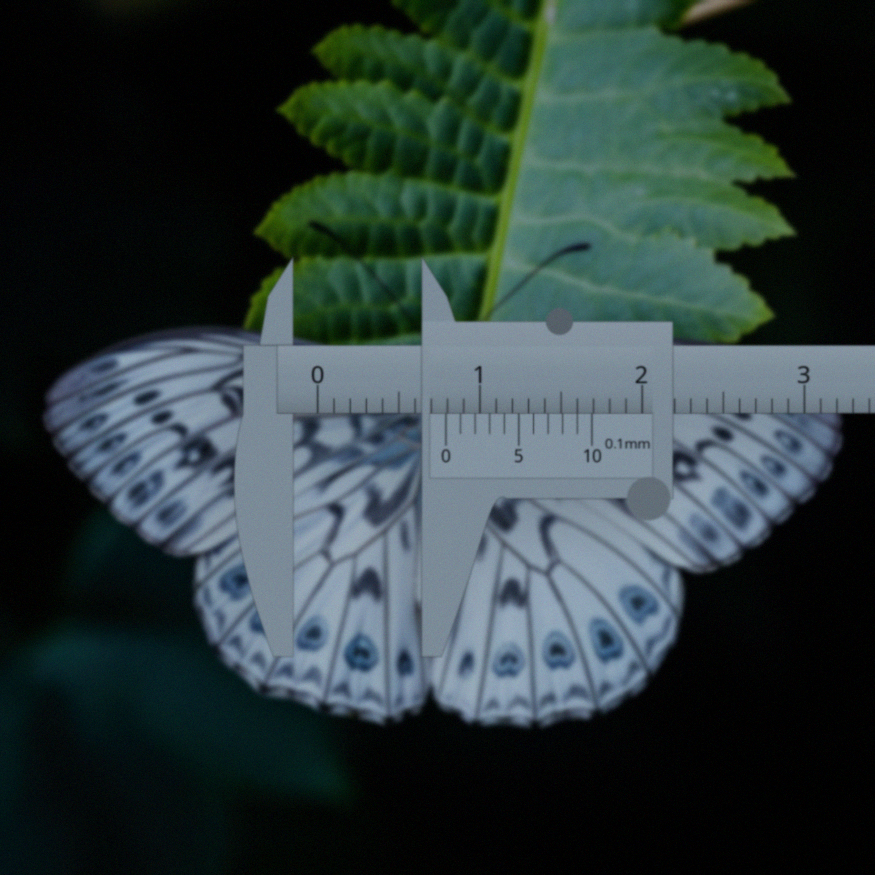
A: mm 7.9
